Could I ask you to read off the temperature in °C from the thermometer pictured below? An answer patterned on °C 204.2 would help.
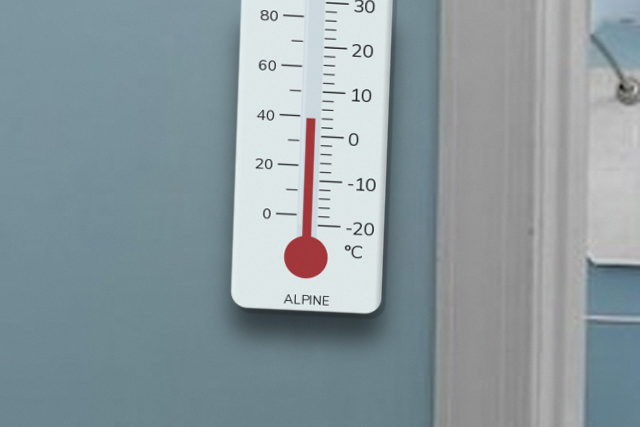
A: °C 4
